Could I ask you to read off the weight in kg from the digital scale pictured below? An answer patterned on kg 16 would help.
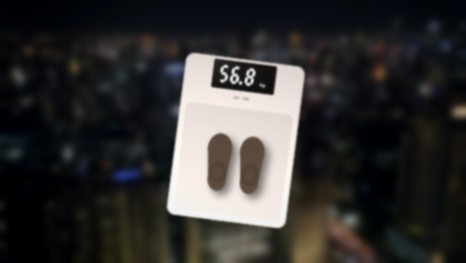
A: kg 56.8
